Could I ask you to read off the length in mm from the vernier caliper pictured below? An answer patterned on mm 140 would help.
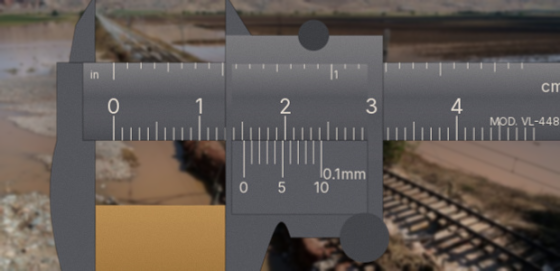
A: mm 15.2
